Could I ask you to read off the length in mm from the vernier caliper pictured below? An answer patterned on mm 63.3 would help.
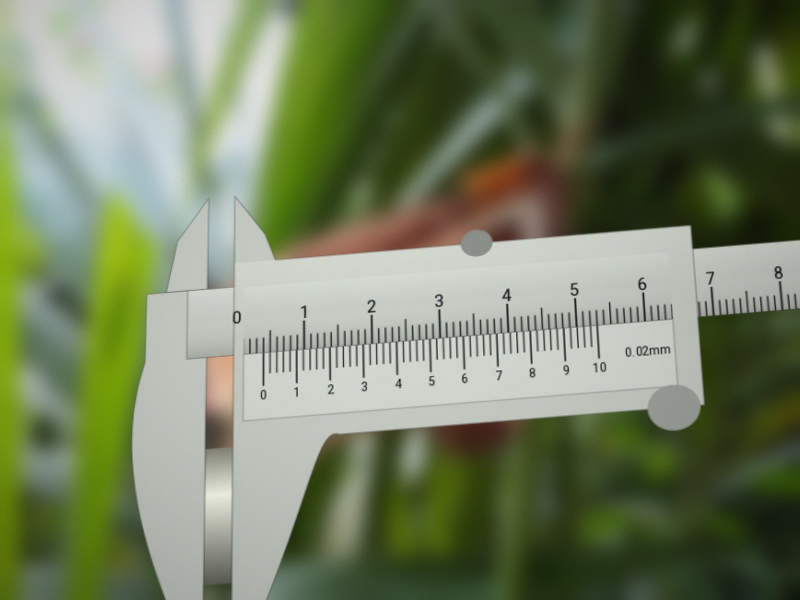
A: mm 4.0
